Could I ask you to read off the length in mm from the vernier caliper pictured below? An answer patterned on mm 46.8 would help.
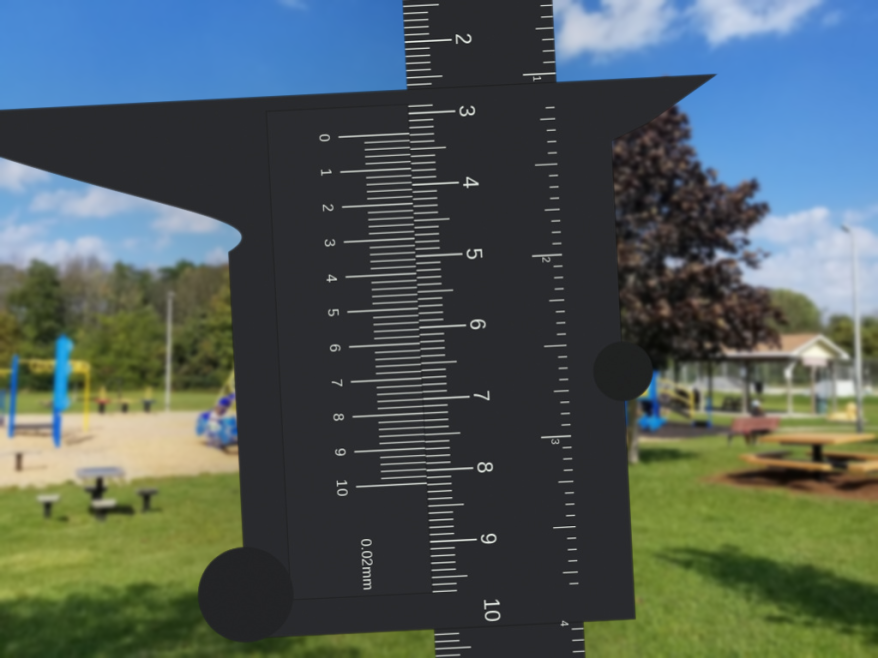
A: mm 32.8
